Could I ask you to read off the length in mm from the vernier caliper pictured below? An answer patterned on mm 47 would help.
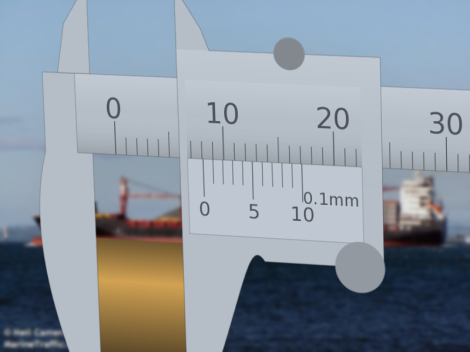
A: mm 8.1
